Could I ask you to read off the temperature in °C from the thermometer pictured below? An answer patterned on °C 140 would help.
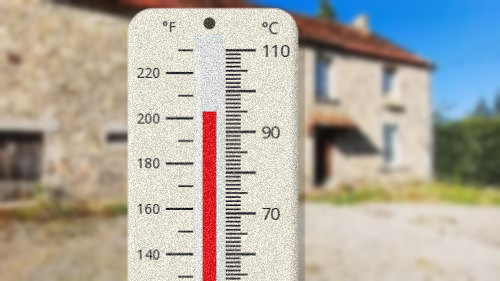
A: °C 95
